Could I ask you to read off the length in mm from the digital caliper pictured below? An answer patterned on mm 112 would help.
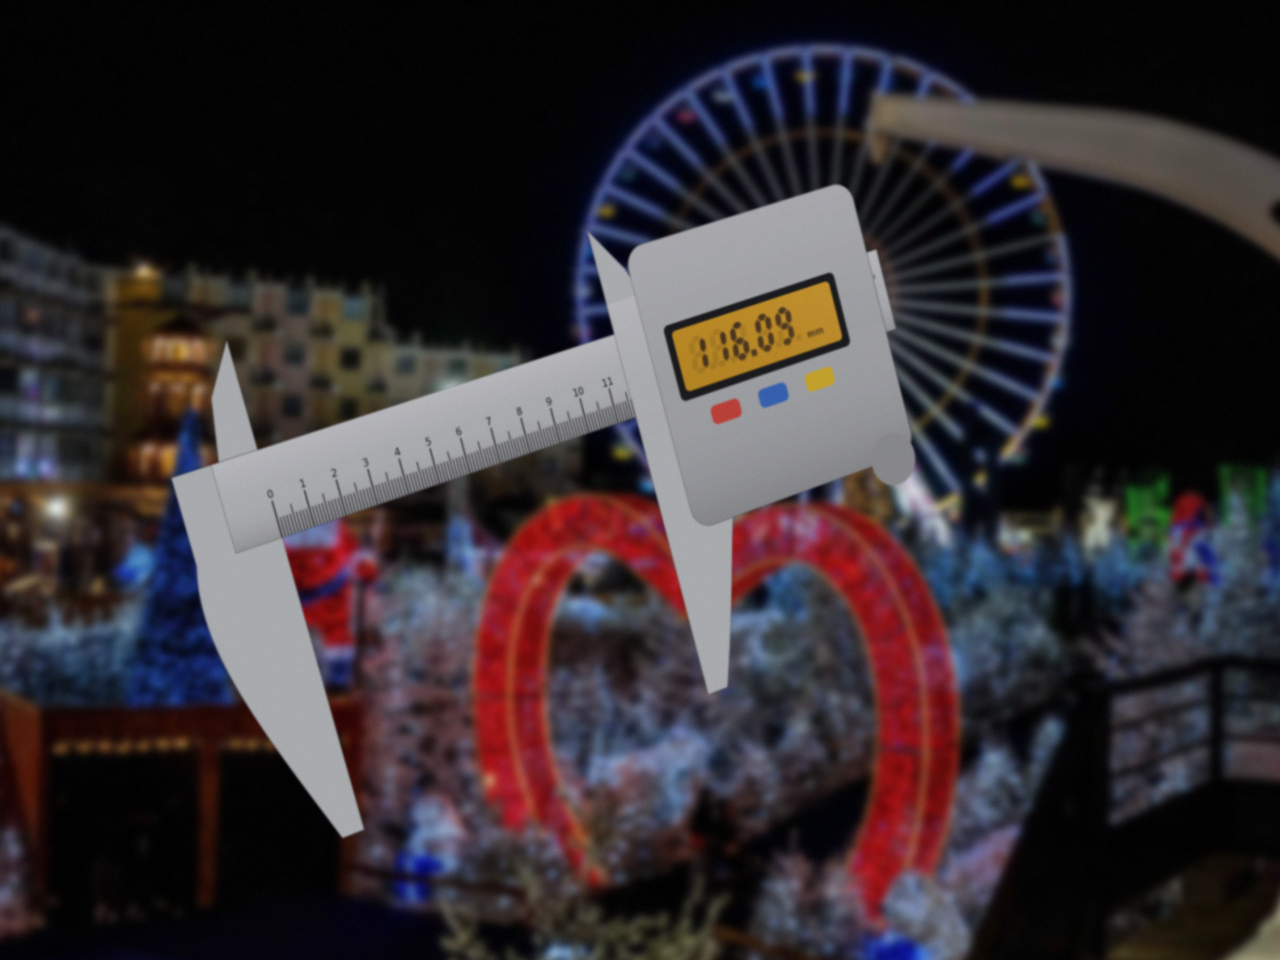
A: mm 116.09
